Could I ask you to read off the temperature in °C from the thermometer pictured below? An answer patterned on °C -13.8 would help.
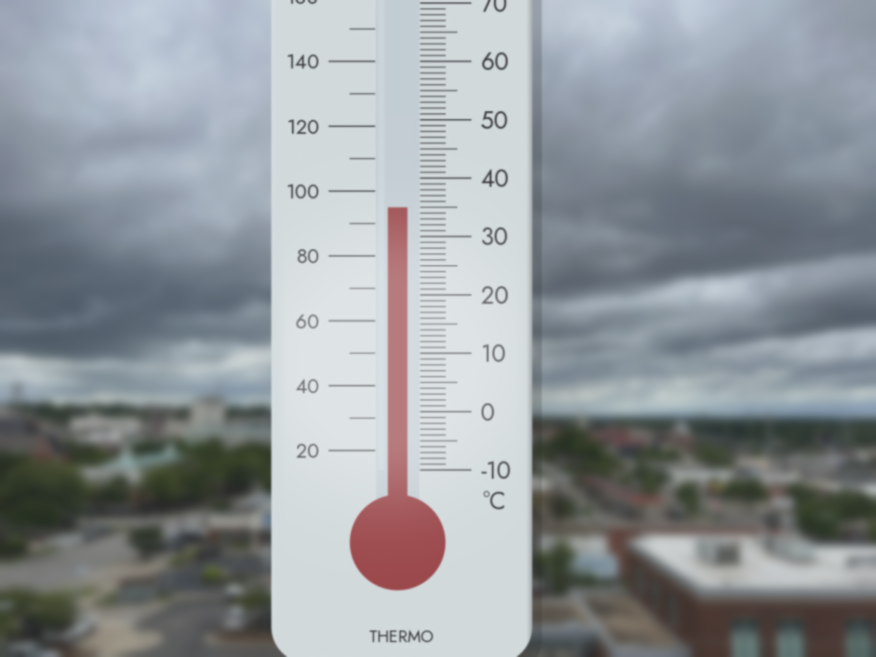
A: °C 35
